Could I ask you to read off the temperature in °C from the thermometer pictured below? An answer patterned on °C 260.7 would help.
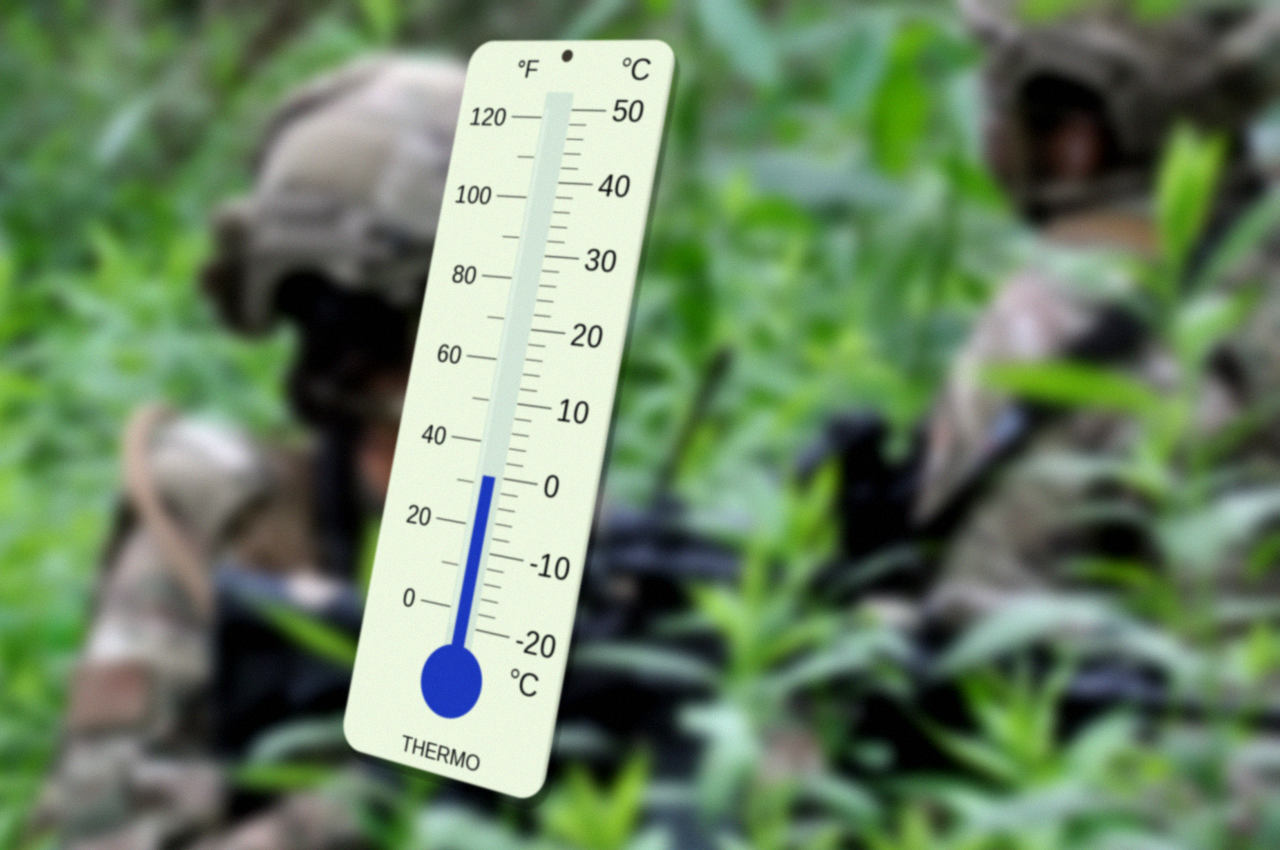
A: °C 0
